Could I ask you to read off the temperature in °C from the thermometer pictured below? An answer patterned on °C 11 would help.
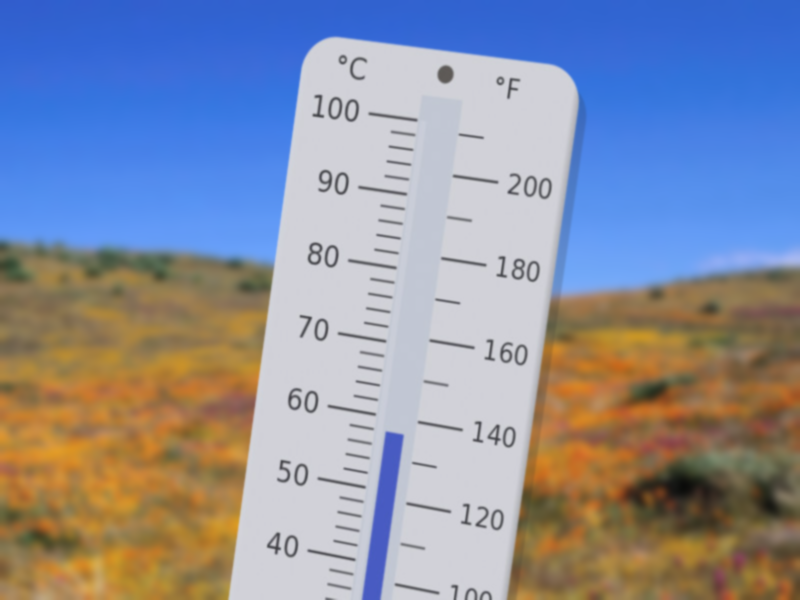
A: °C 58
